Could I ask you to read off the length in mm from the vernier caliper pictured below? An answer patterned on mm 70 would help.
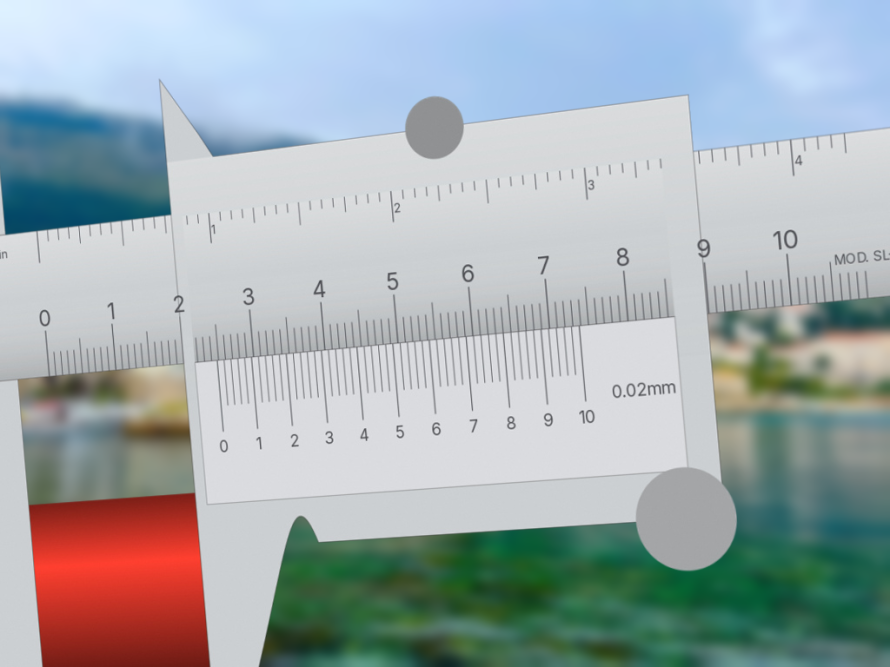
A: mm 24.8
